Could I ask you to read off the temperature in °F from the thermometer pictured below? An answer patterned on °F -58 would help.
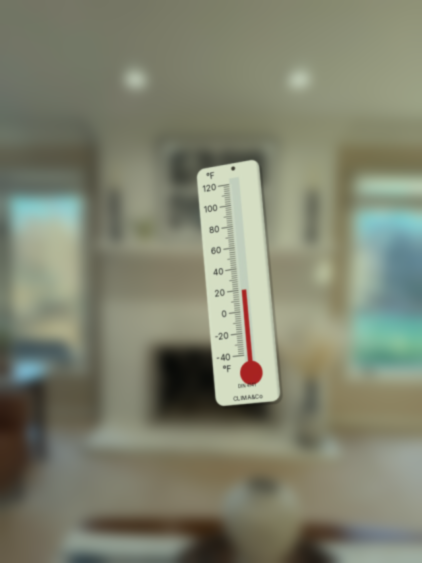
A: °F 20
